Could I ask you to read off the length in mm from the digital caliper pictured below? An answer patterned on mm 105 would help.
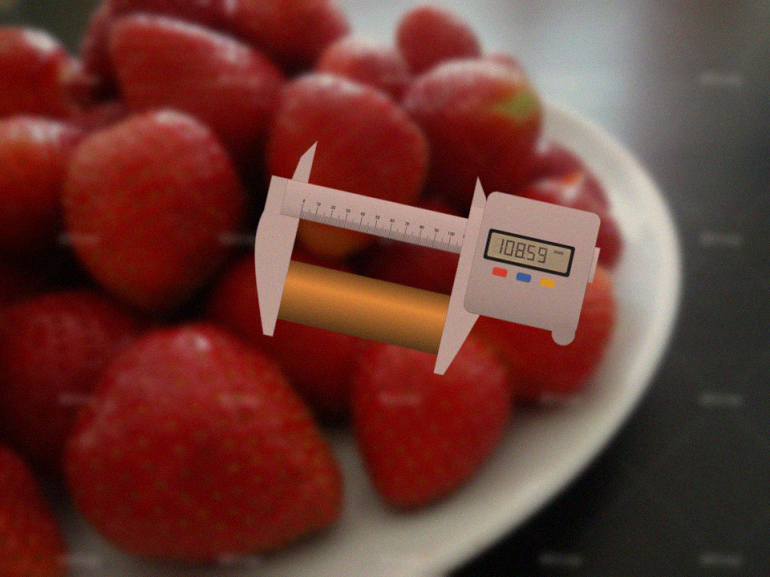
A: mm 108.59
